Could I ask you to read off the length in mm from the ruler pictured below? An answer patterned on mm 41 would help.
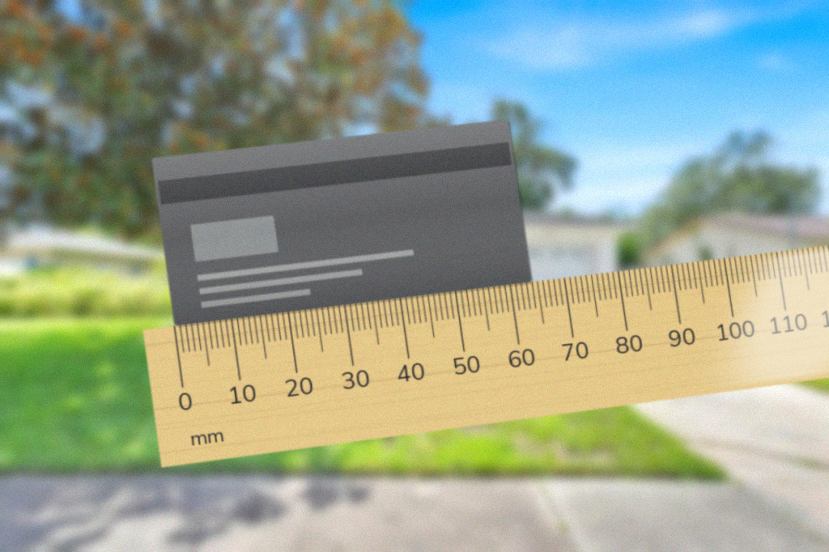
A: mm 64
